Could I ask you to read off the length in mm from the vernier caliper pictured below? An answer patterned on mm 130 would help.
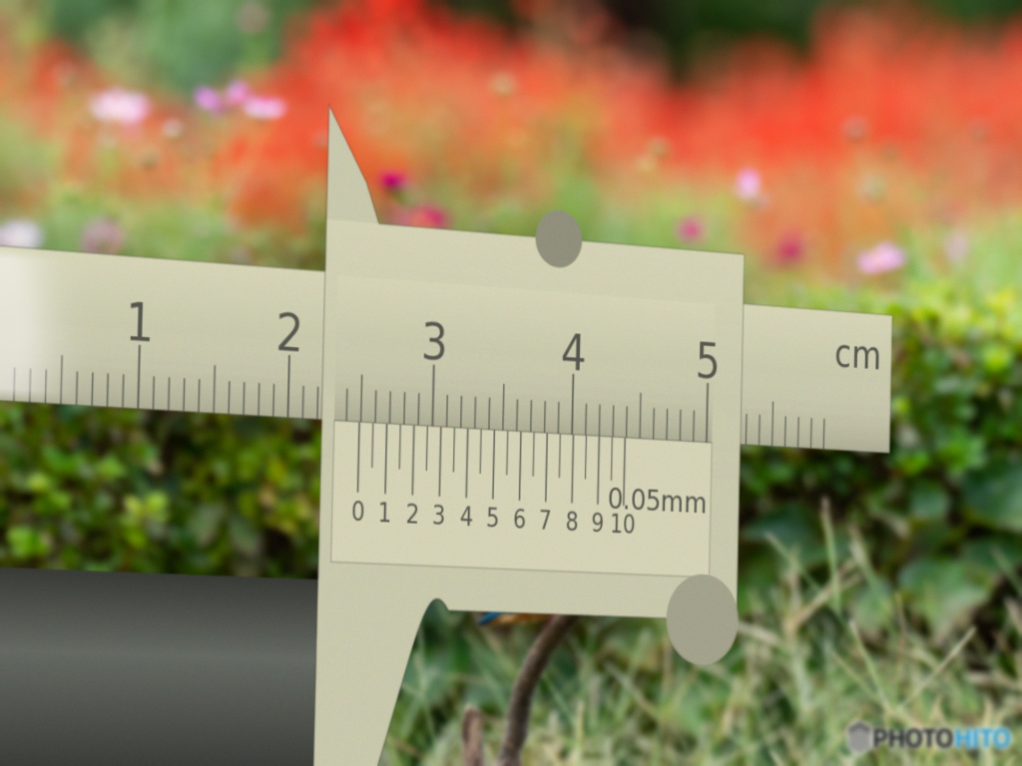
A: mm 24.9
